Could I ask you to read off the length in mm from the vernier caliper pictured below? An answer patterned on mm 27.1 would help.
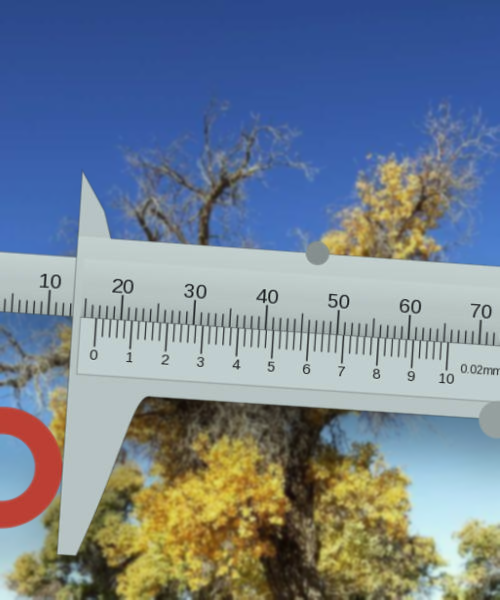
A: mm 16.6
